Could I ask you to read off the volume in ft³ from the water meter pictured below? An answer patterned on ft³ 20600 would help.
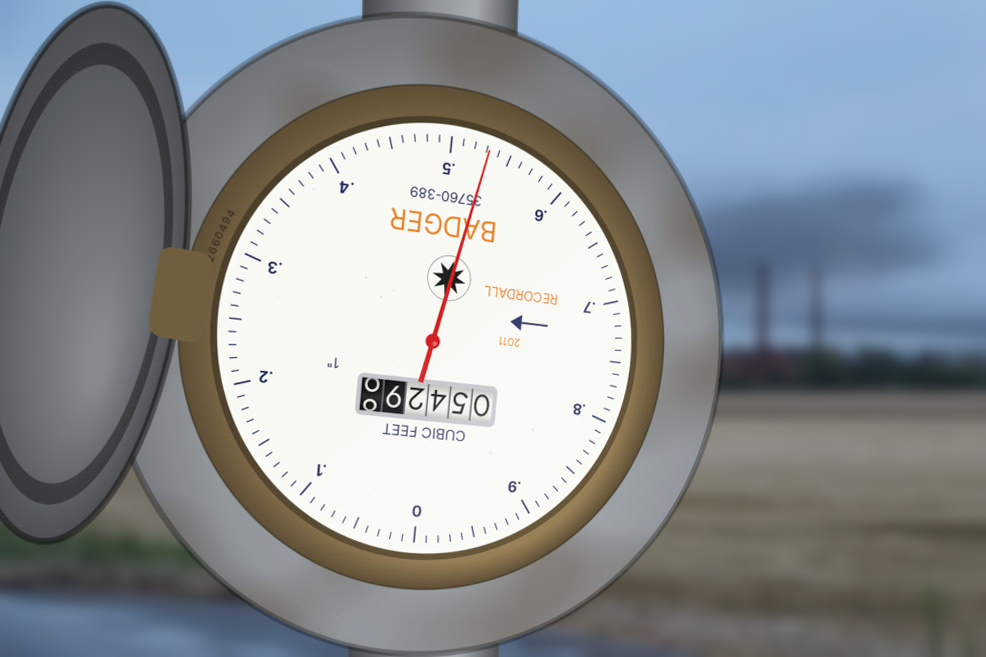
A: ft³ 54298.53
